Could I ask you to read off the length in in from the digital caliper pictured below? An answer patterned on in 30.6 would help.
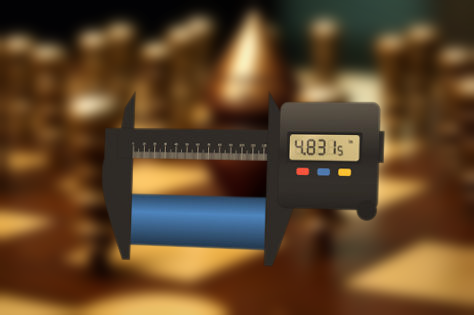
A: in 4.8315
